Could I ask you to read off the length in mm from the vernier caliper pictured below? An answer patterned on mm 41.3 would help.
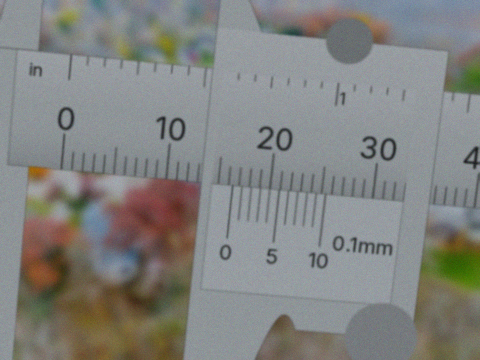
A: mm 16.4
